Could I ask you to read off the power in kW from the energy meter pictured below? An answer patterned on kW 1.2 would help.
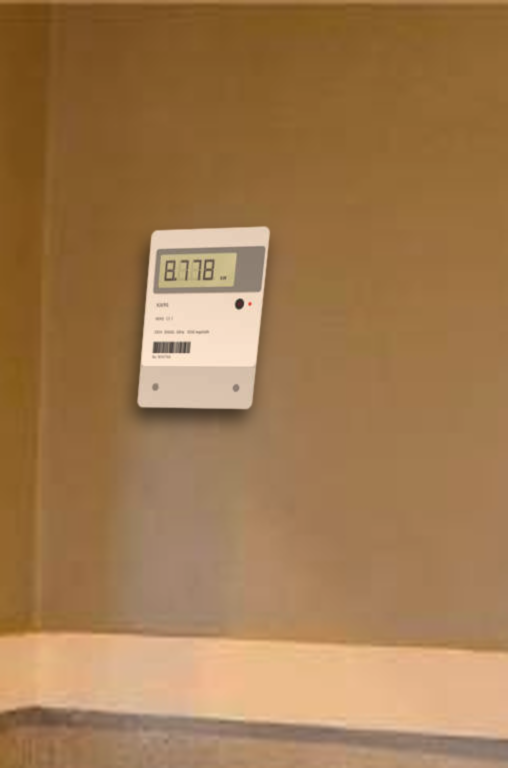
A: kW 8.778
